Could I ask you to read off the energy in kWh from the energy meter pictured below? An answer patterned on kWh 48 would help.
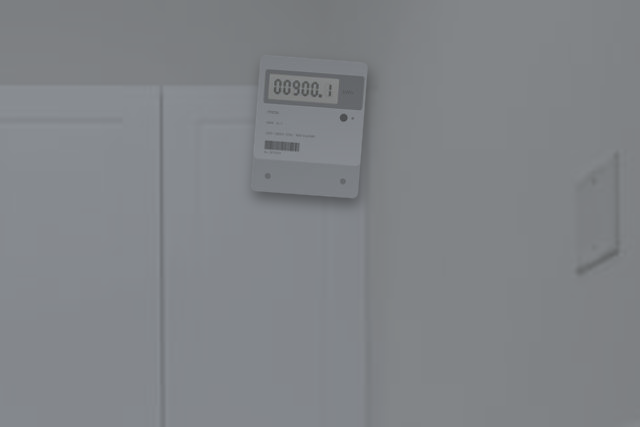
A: kWh 900.1
